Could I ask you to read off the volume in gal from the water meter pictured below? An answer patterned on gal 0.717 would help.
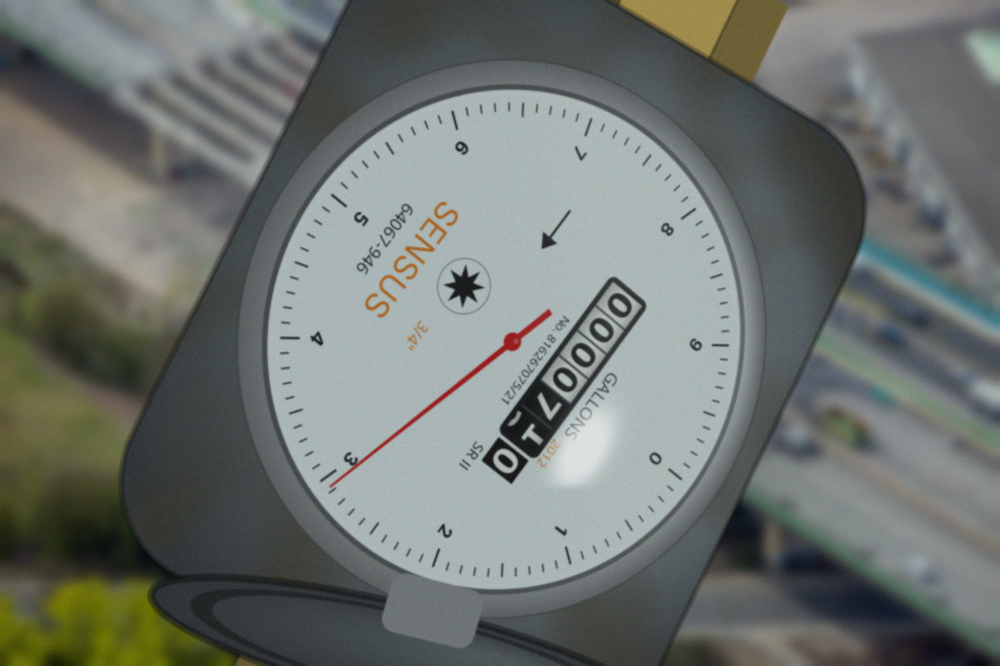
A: gal 712.9
